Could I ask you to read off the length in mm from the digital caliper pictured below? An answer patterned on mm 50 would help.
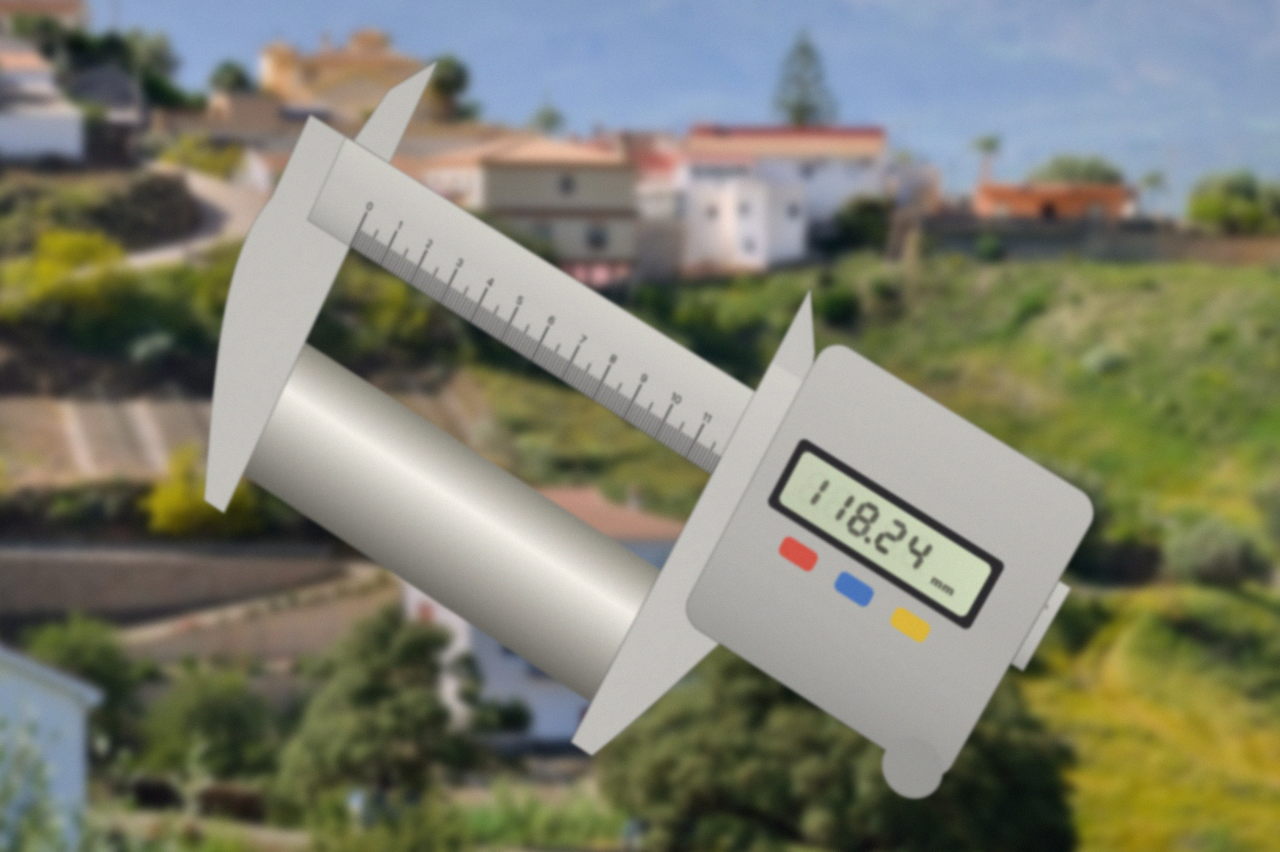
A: mm 118.24
